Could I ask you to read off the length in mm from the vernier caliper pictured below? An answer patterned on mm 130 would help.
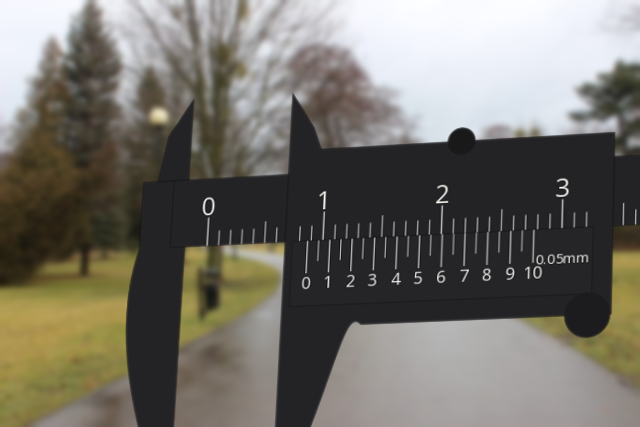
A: mm 8.7
